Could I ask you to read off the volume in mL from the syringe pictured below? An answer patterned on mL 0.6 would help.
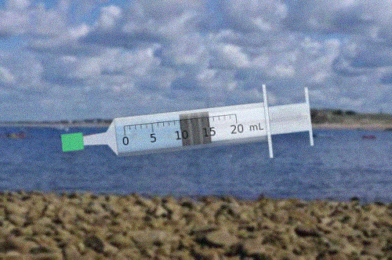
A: mL 10
